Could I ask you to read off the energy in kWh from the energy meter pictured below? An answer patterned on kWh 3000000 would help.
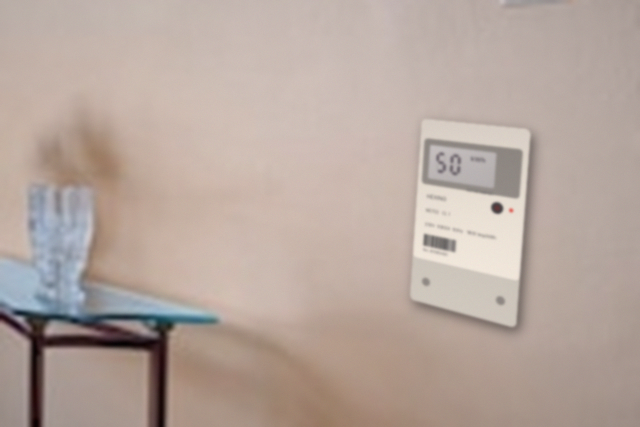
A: kWh 50
